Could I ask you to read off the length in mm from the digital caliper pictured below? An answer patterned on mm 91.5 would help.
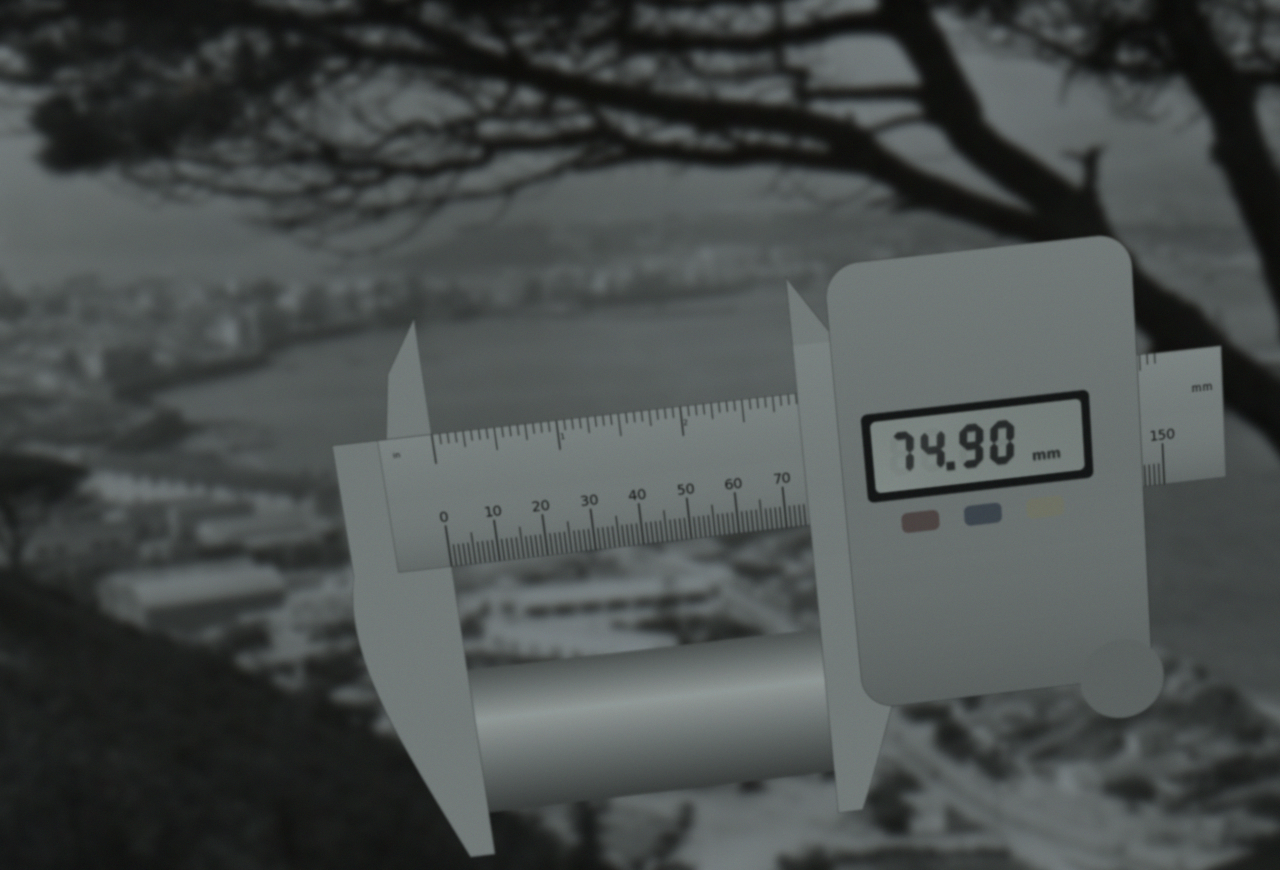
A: mm 74.90
